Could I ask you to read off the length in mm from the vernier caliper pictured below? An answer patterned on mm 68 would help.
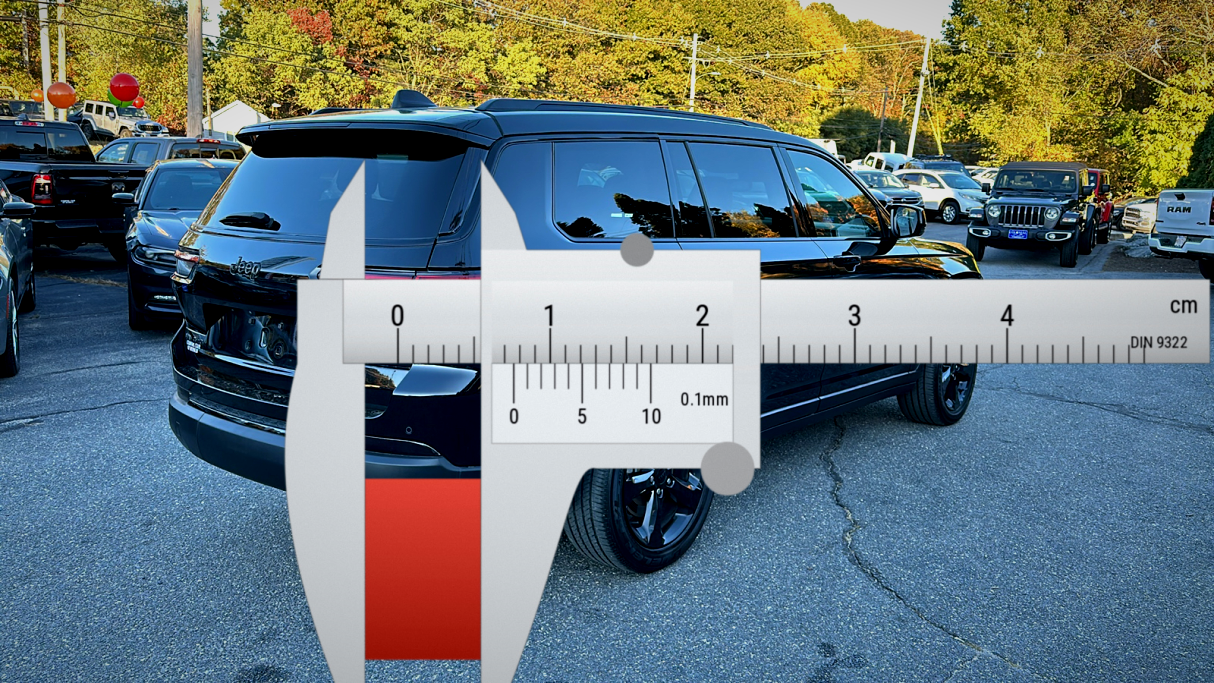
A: mm 7.6
